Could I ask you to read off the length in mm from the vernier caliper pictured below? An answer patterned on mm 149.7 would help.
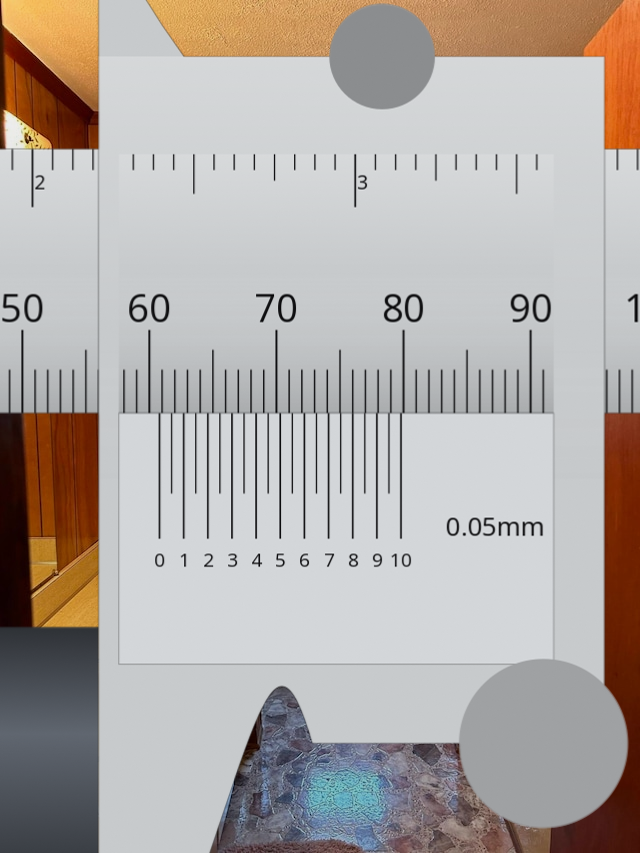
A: mm 60.8
